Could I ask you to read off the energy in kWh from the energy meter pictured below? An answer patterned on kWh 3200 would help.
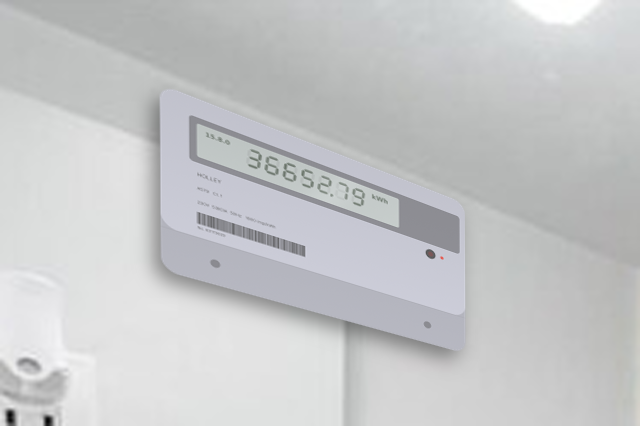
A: kWh 36652.79
